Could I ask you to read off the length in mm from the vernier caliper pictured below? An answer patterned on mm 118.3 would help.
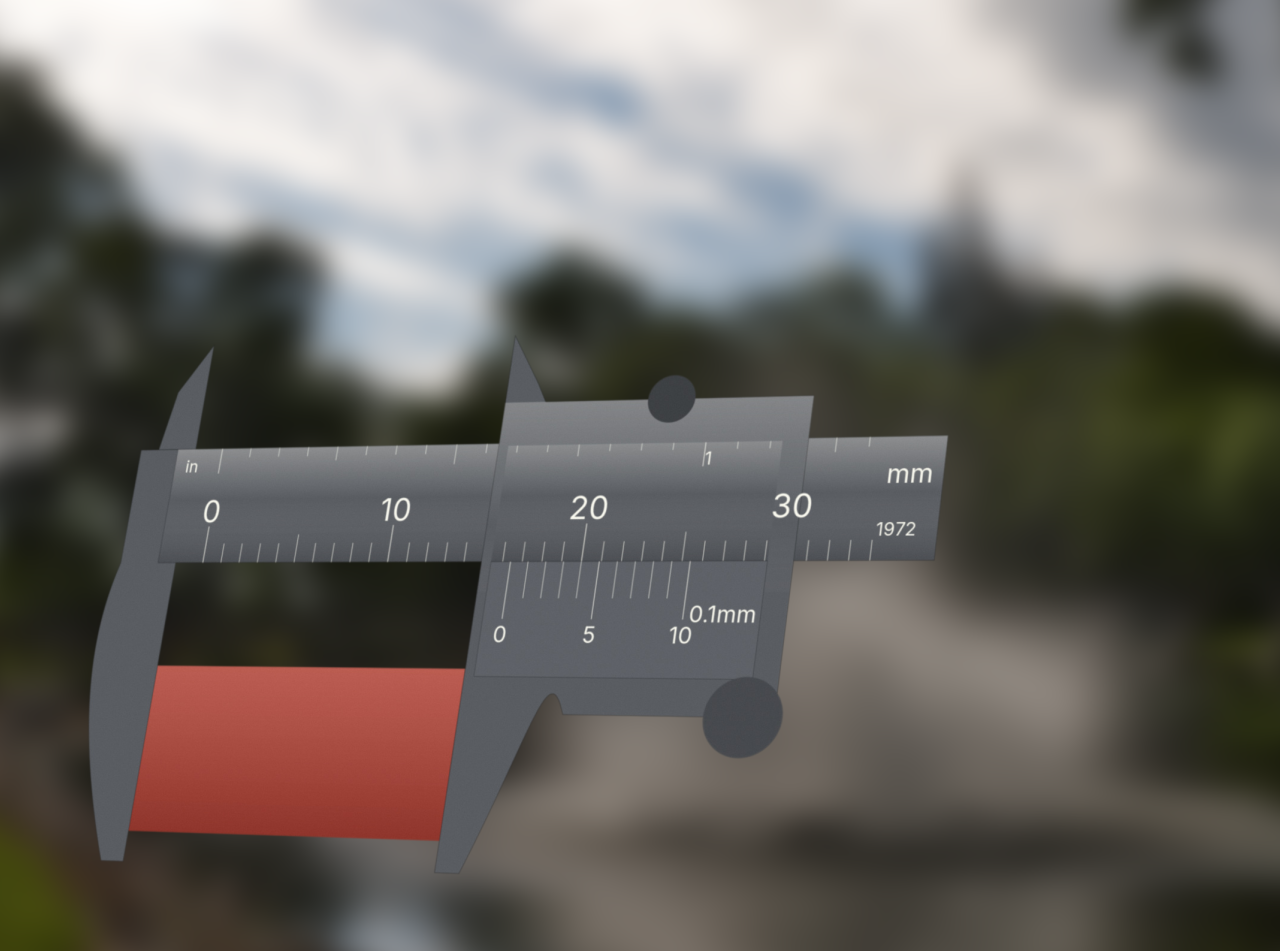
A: mm 16.4
